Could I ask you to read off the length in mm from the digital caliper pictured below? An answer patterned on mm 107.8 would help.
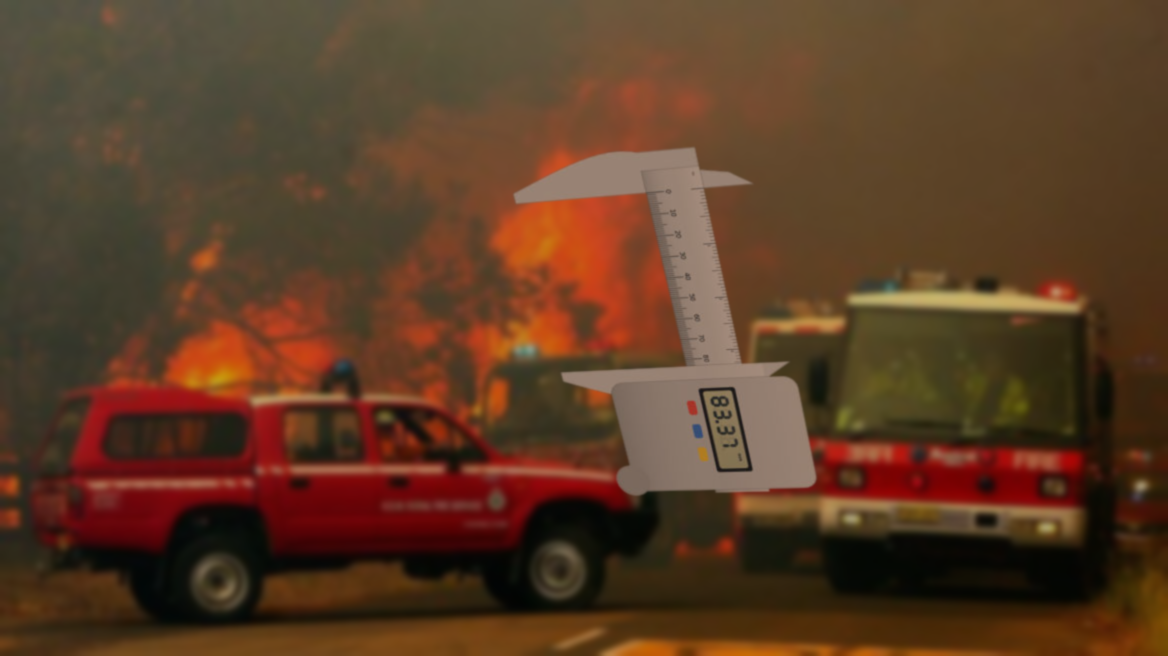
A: mm 83.37
